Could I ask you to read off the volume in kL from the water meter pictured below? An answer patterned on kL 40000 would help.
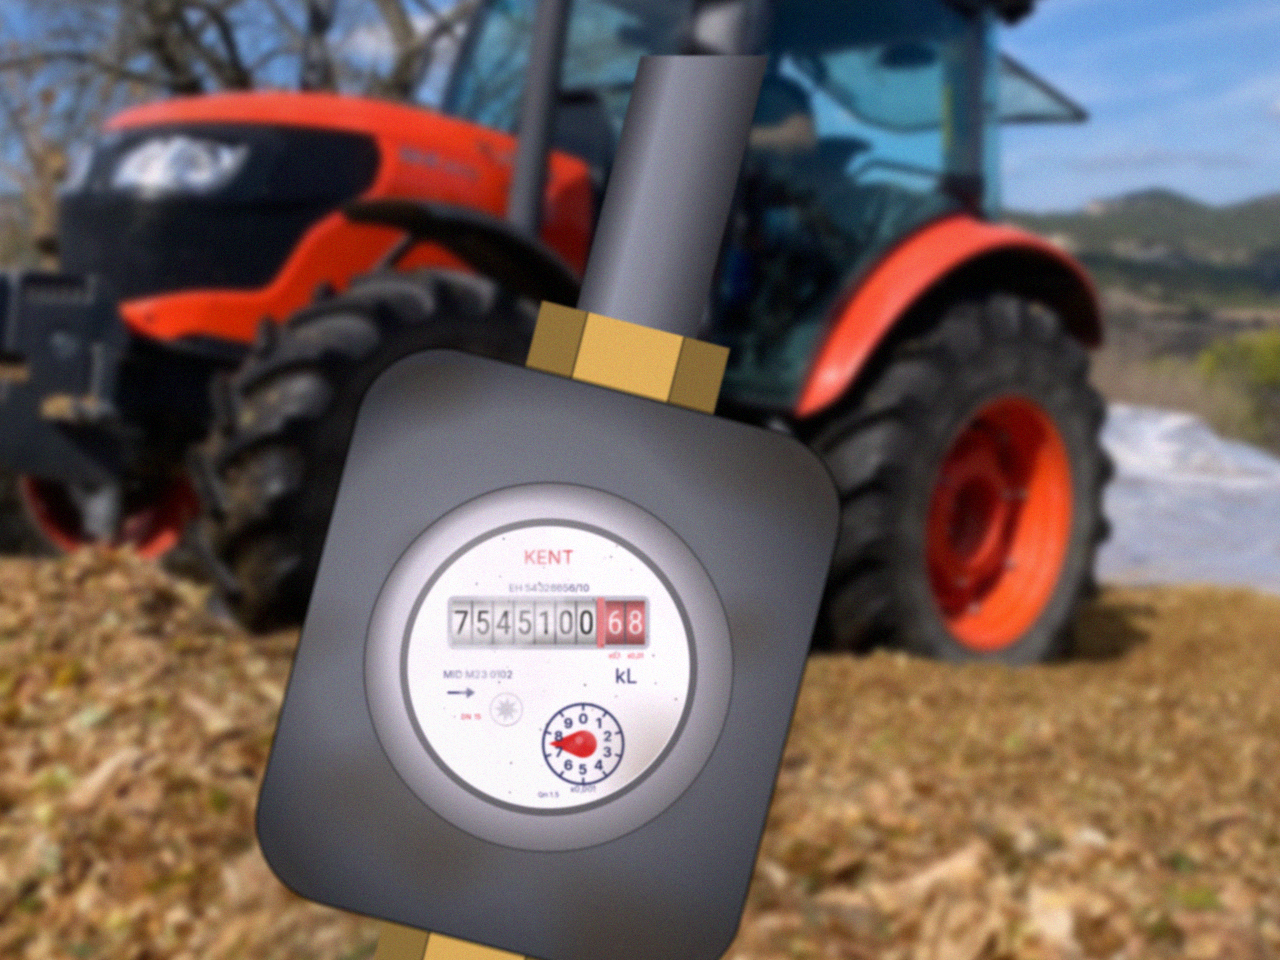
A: kL 7545100.687
